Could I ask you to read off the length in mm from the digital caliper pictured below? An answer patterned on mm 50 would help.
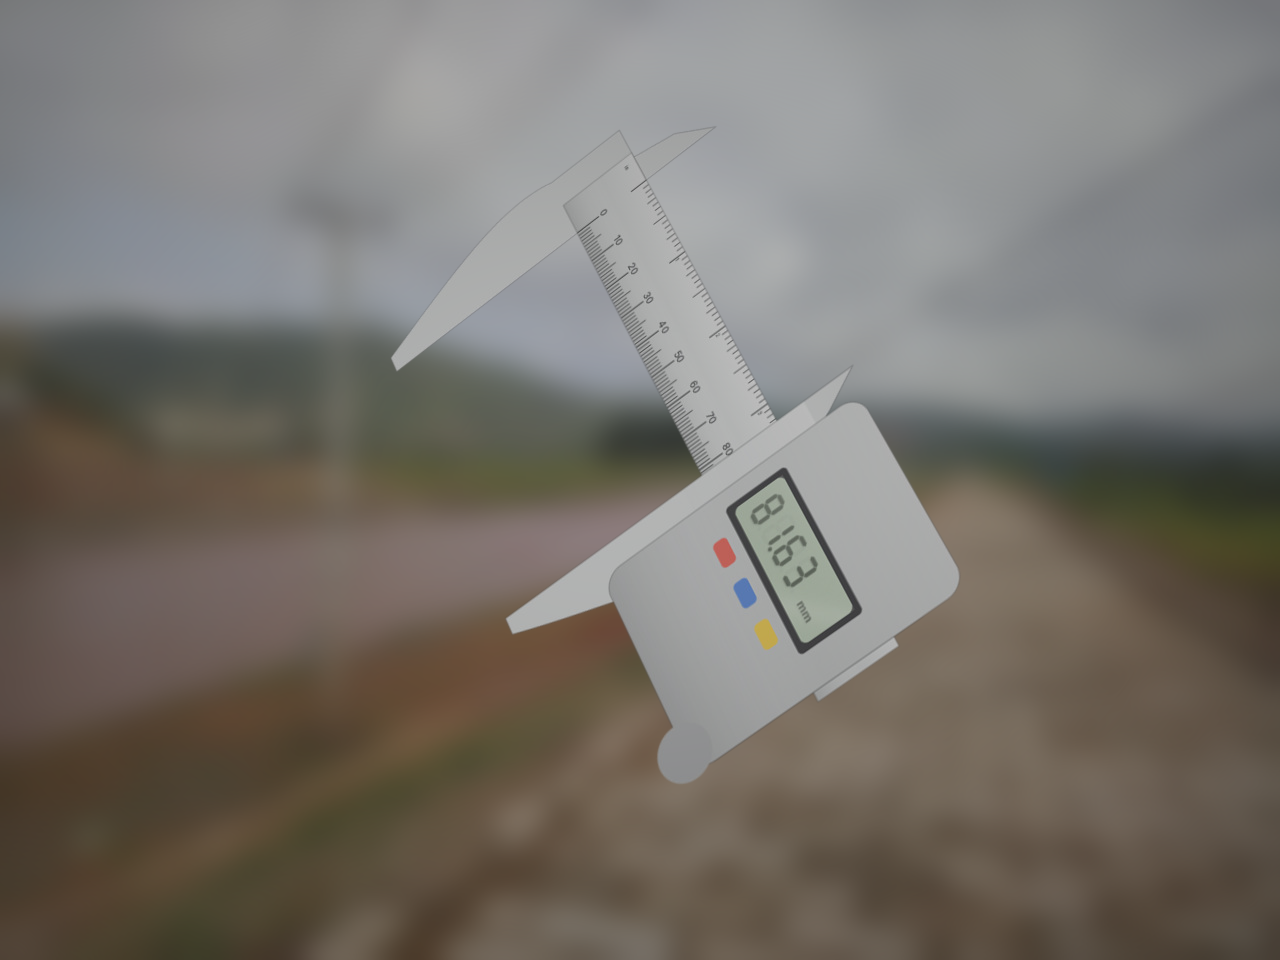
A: mm 81.63
